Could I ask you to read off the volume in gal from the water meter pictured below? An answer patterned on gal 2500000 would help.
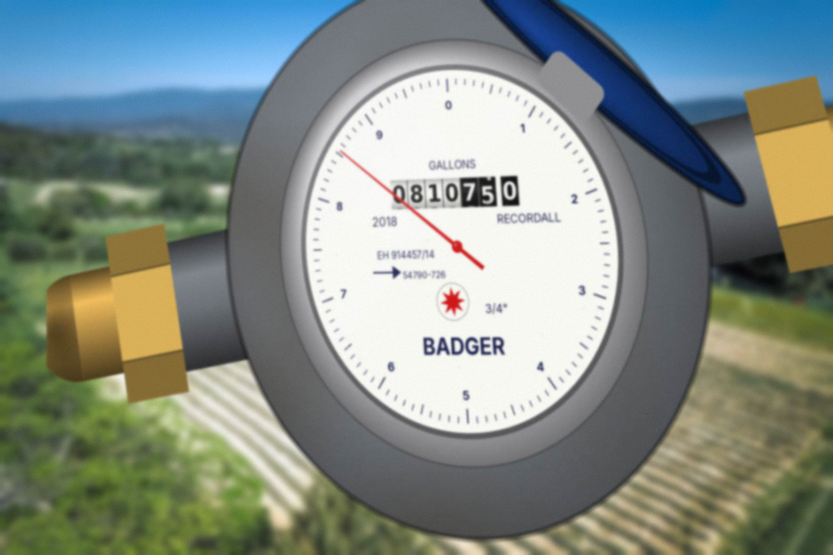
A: gal 810748.5
